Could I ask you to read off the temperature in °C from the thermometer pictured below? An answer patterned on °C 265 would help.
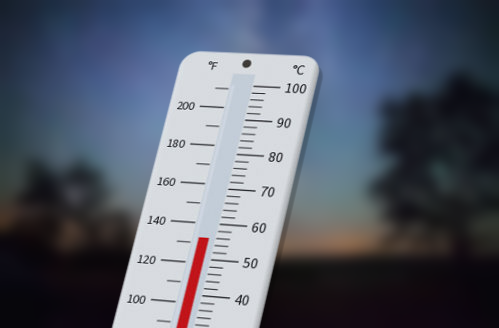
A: °C 56
